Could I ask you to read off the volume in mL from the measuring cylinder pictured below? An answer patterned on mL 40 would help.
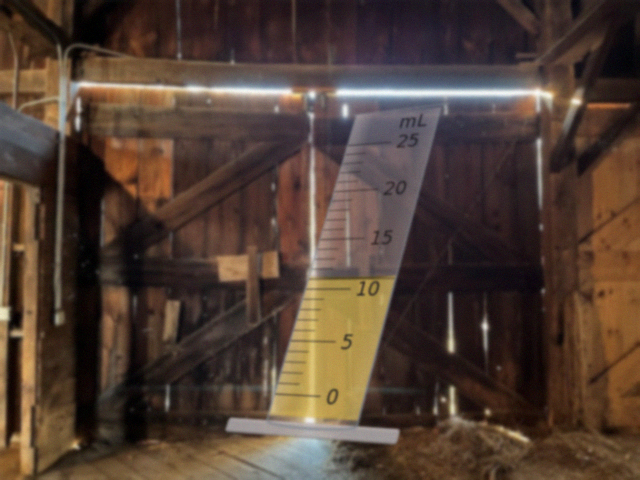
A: mL 11
